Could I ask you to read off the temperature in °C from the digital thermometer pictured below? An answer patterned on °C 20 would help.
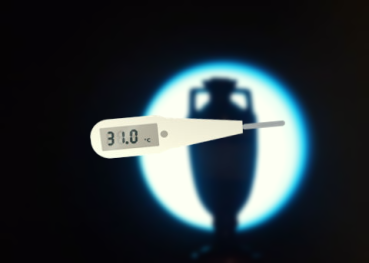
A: °C 31.0
